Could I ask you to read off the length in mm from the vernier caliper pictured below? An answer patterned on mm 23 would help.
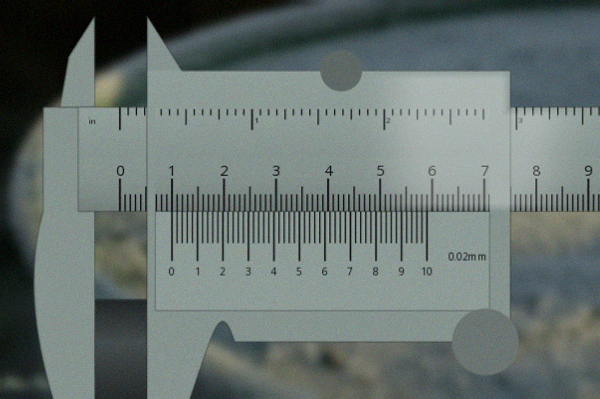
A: mm 10.0
